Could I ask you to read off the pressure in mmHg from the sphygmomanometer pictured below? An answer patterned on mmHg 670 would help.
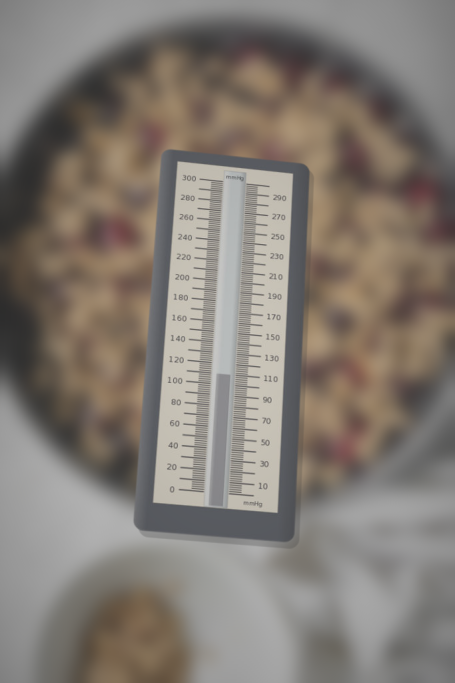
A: mmHg 110
